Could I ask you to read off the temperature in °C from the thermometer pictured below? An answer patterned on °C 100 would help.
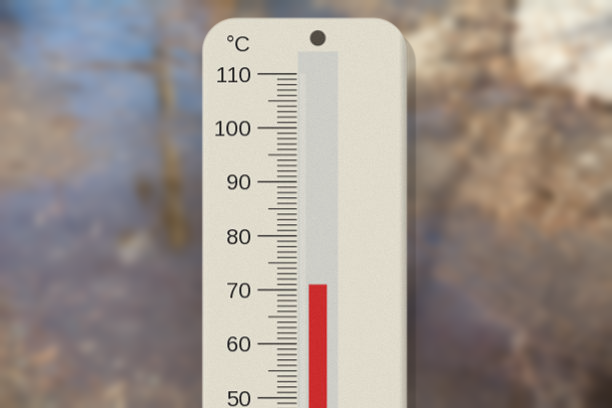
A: °C 71
